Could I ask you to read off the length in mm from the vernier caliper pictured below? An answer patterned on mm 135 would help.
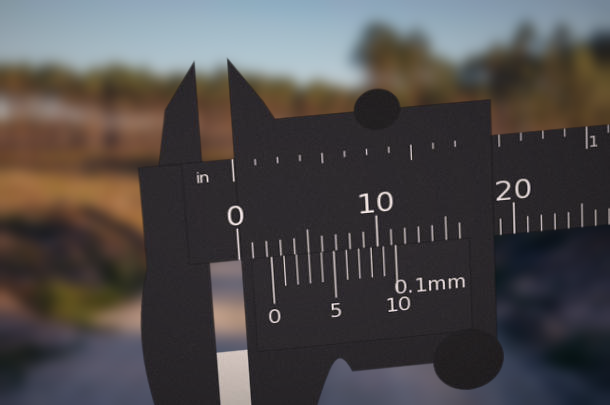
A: mm 2.3
